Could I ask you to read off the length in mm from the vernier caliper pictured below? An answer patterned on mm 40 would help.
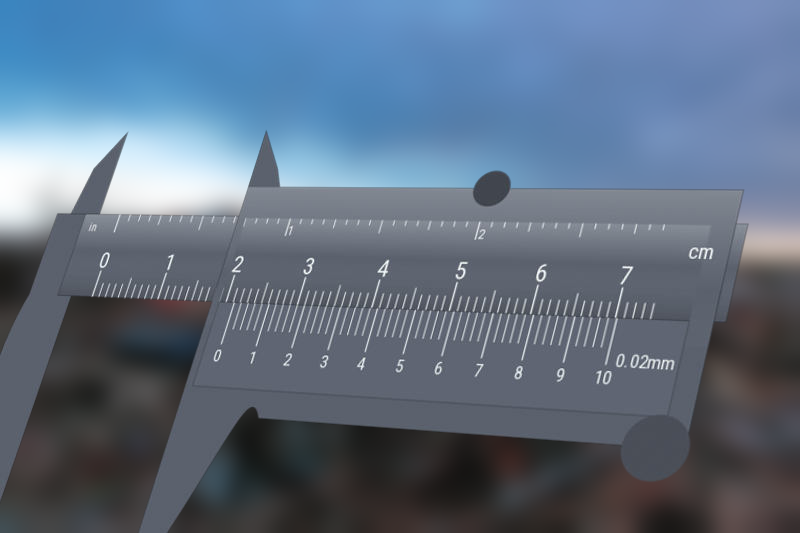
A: mm 21.2
